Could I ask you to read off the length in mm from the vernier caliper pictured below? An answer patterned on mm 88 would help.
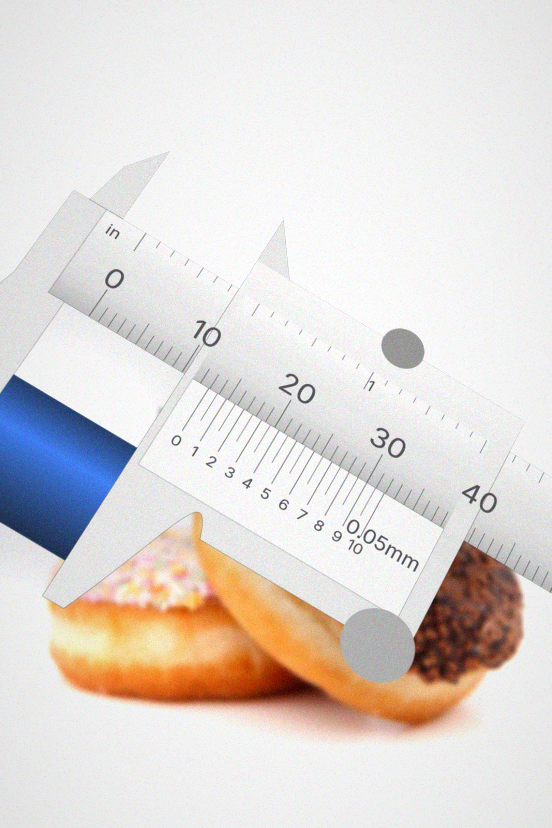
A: mm 12.9
